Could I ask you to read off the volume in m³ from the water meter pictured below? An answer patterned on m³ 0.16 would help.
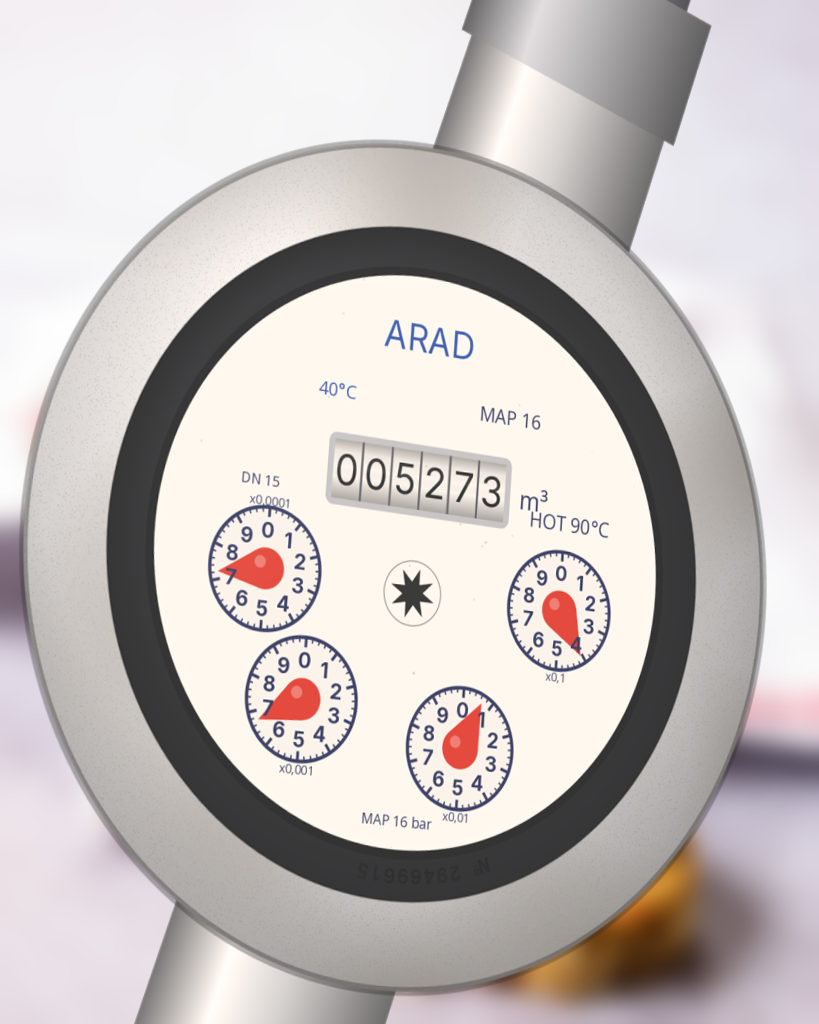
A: m³ 5273.4067
